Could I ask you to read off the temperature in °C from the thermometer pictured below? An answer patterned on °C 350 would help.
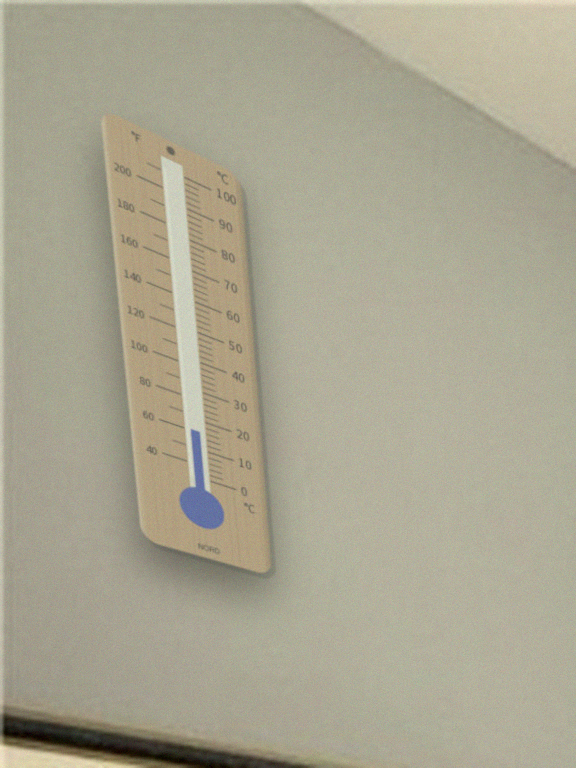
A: °C 16
